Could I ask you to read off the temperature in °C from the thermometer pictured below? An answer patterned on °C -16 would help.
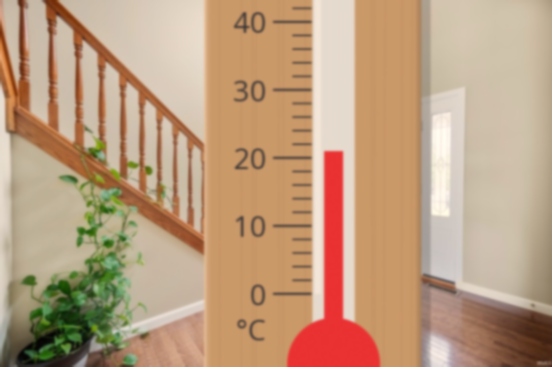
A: °C 21
